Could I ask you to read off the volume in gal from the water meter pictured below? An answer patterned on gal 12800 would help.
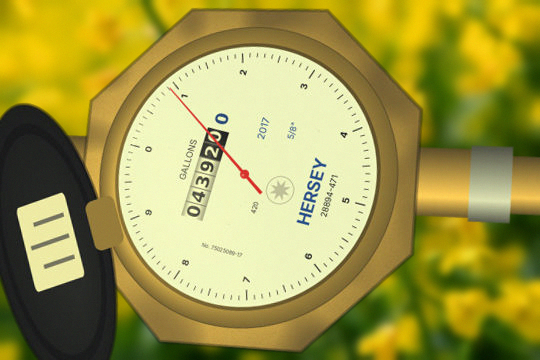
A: gal 439200.9
